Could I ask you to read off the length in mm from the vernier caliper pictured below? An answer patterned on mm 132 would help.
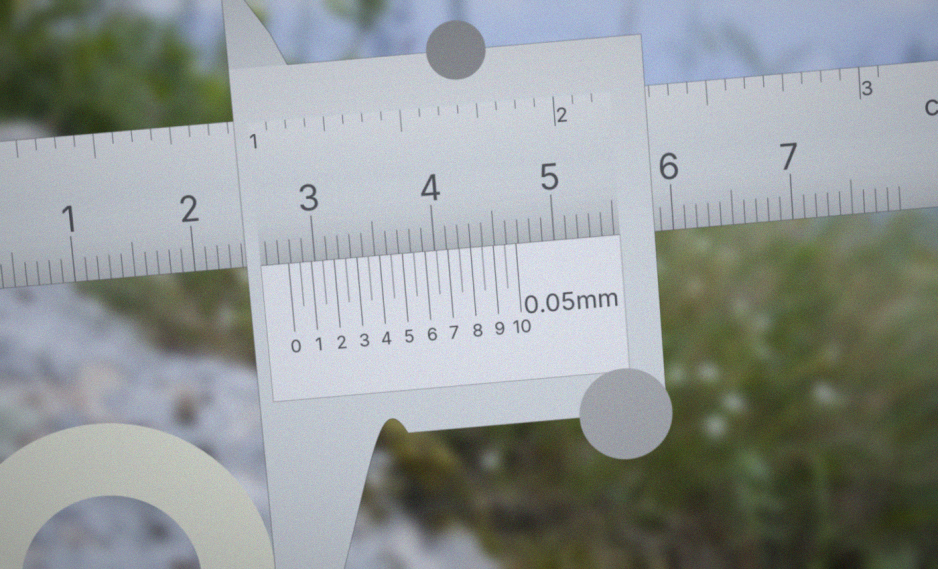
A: mm 27.8
